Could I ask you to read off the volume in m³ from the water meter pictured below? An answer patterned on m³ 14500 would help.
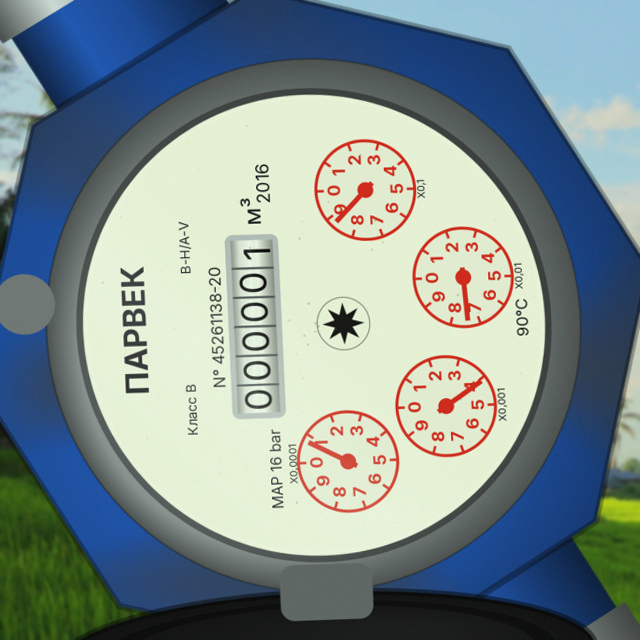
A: m³ 0.8740
